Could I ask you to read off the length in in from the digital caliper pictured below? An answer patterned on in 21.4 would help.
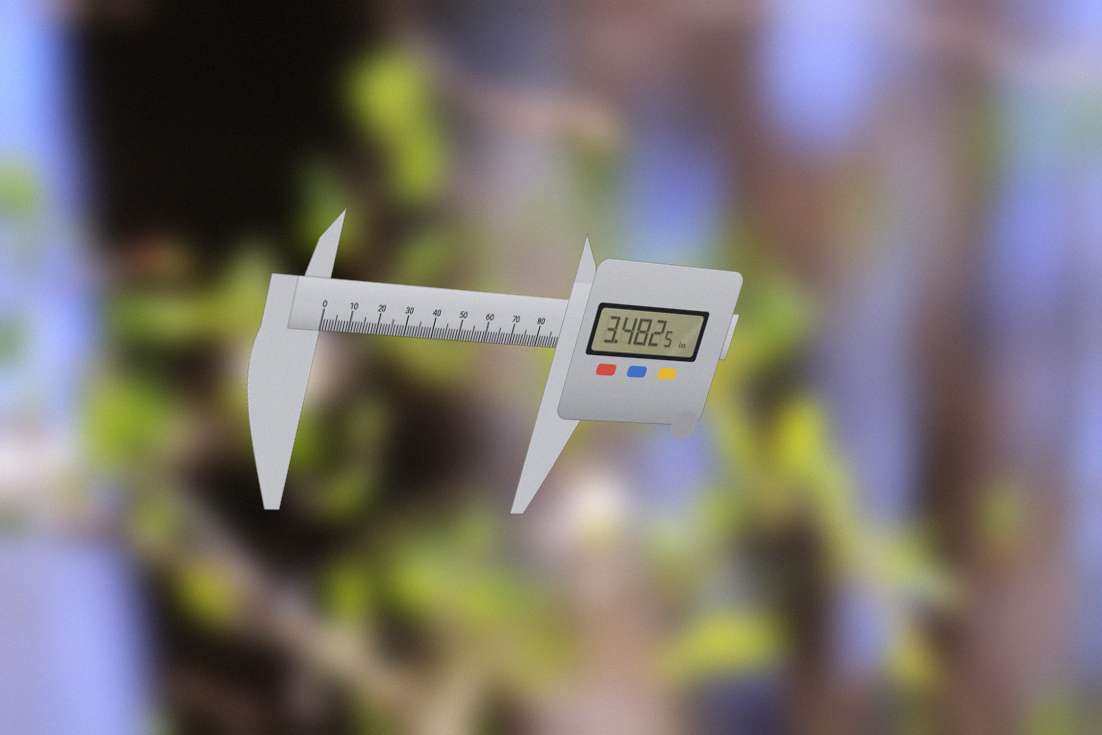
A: in 3.4825
